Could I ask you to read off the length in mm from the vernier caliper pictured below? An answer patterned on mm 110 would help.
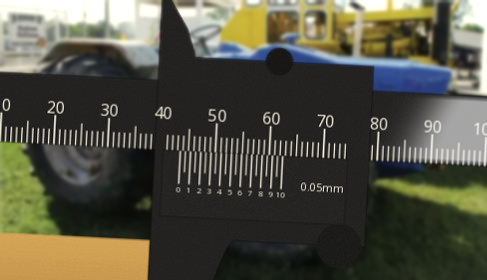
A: mm 43.5
